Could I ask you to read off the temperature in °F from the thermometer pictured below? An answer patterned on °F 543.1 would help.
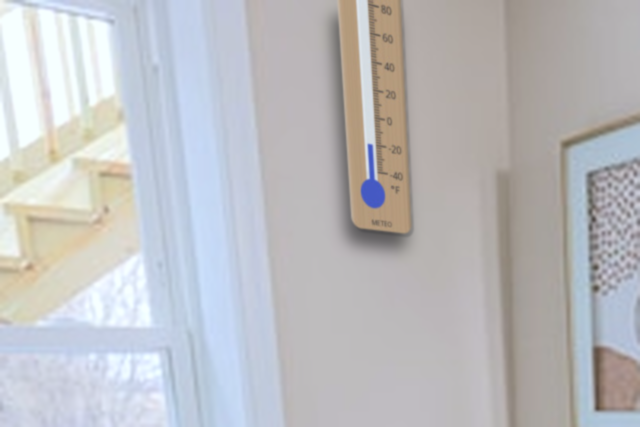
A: °F -20
